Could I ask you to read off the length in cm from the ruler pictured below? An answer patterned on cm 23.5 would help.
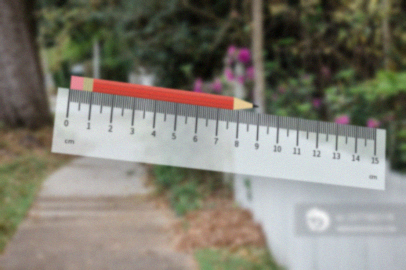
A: cm 9
